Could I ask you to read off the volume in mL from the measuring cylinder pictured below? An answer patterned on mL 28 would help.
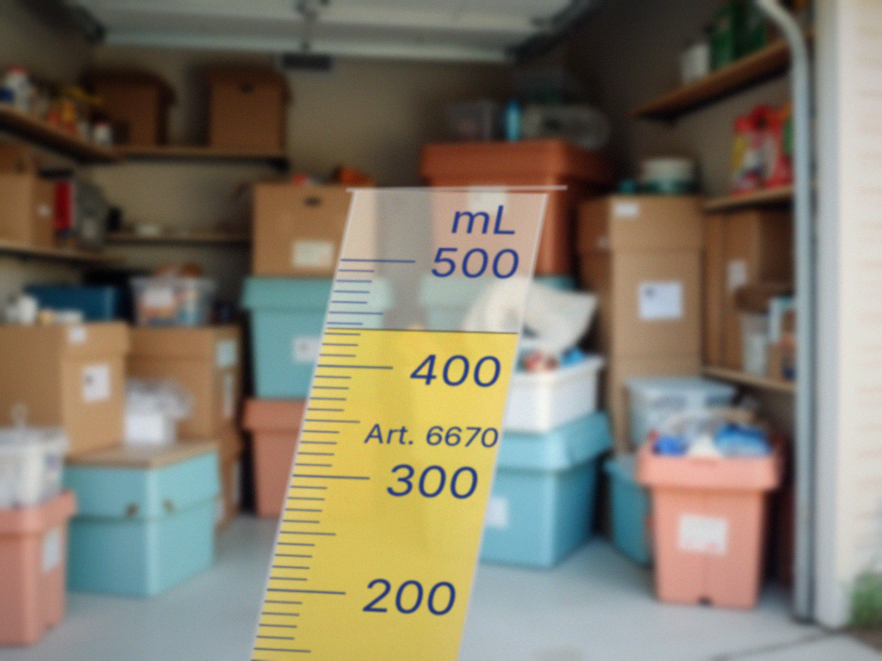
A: mL 435
